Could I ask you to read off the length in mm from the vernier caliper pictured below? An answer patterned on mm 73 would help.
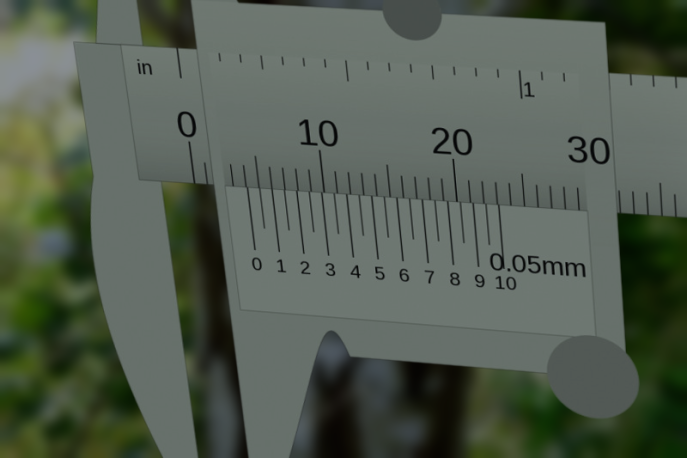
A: mm 4.1
